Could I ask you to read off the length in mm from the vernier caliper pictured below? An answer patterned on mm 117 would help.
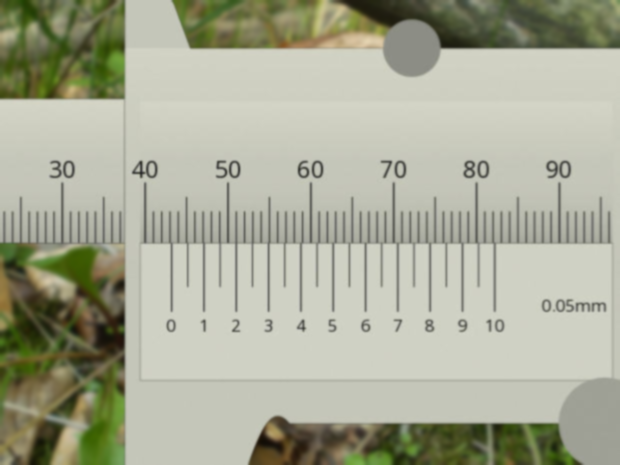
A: mm 43.2
